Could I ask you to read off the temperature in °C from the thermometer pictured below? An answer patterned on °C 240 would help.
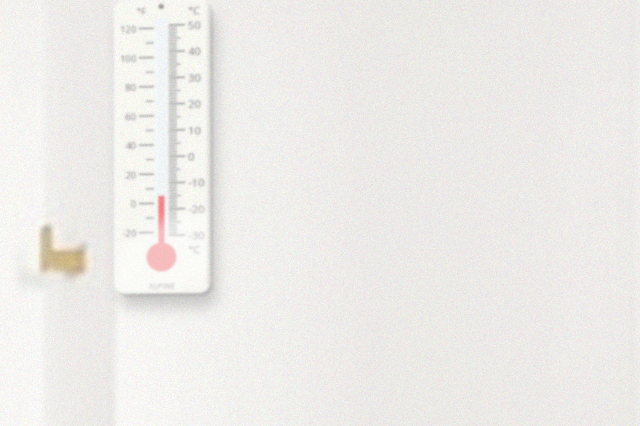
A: °C -15
